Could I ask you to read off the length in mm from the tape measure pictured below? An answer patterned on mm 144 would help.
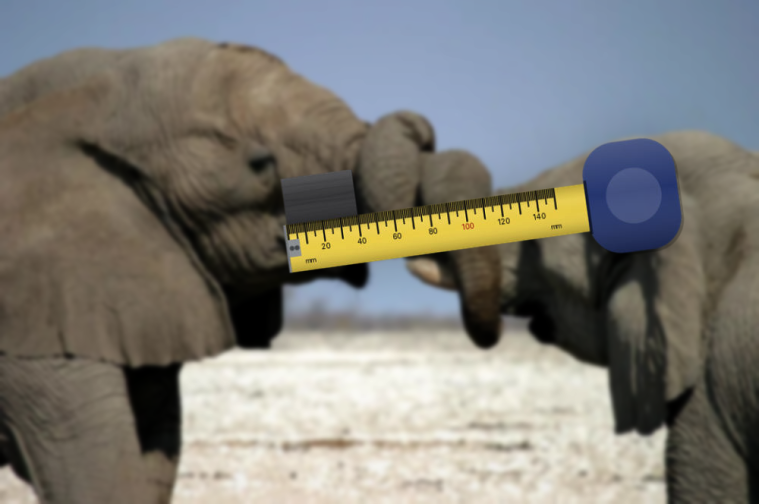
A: mm 40
